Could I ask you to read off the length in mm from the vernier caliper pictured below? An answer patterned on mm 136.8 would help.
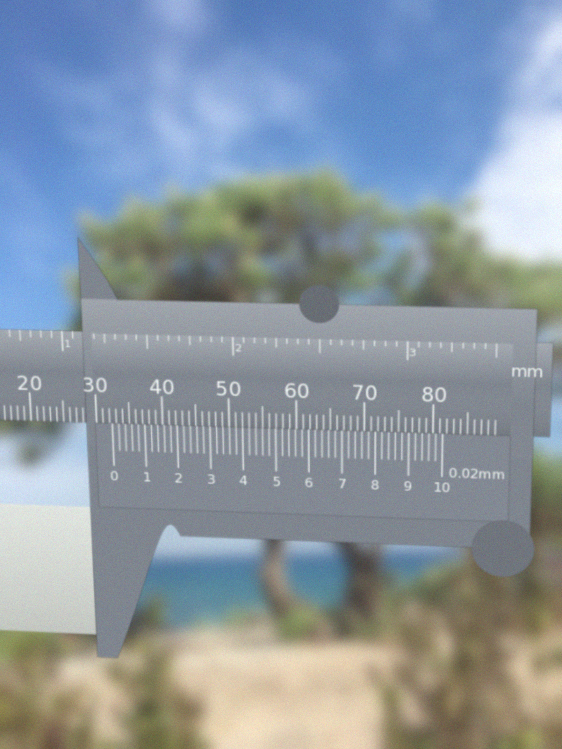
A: mm 32.4
